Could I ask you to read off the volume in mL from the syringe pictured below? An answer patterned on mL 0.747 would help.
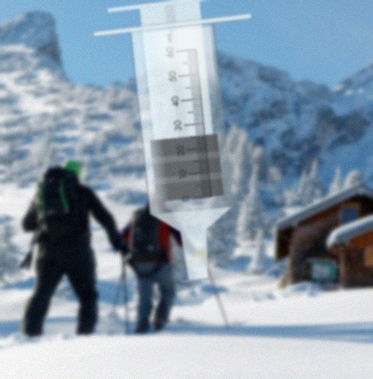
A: mL 0
